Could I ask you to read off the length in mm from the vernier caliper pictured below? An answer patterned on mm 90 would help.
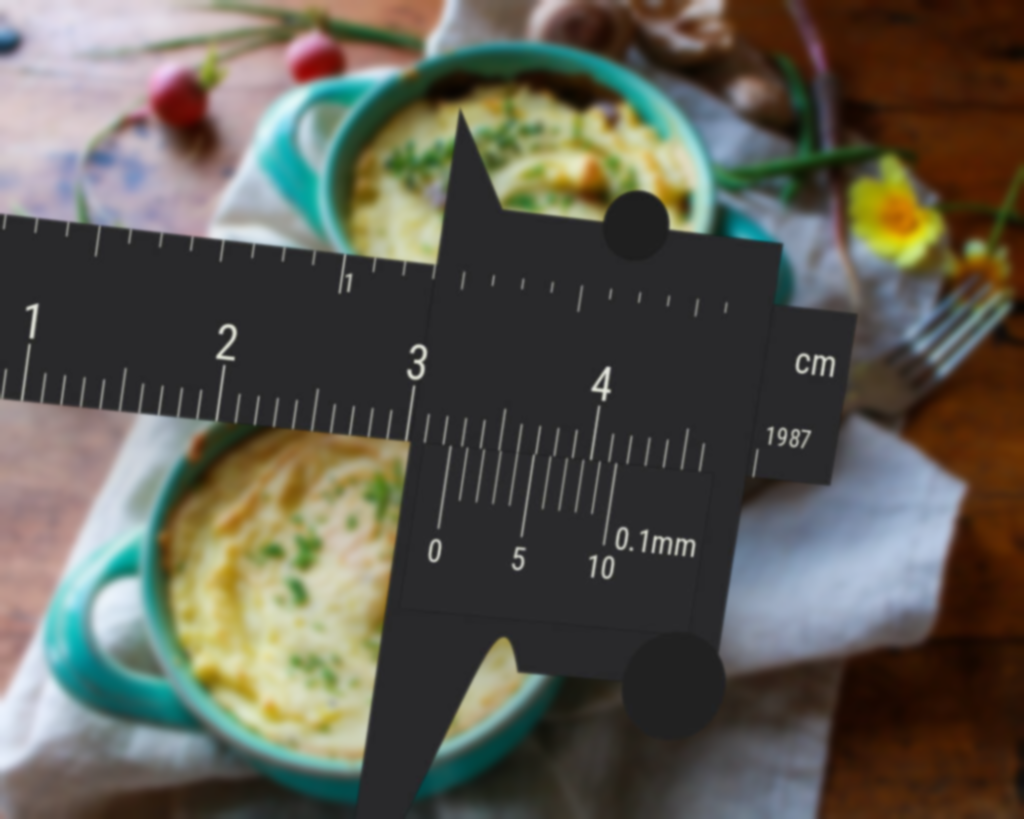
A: mm 32.4
